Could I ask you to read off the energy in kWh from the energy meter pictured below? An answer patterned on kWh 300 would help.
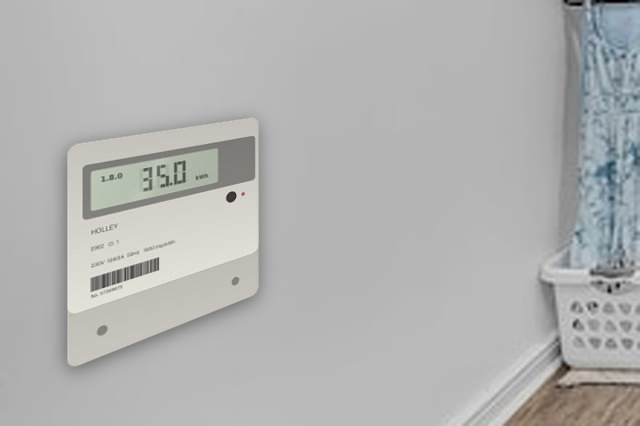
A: kWh 35.0
